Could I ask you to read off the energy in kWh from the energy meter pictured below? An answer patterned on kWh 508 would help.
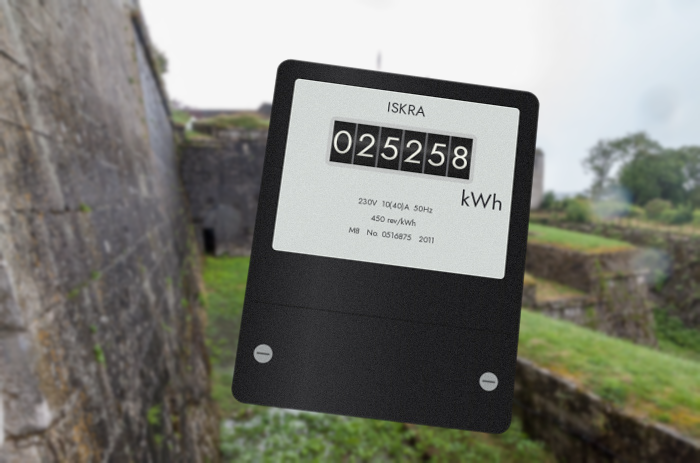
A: kWh 25258
